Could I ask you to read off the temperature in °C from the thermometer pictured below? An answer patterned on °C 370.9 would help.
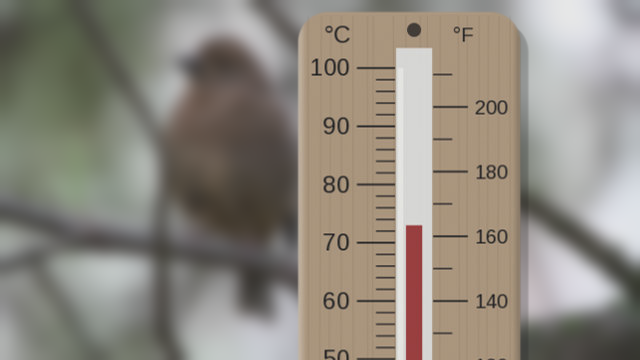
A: °C 73
